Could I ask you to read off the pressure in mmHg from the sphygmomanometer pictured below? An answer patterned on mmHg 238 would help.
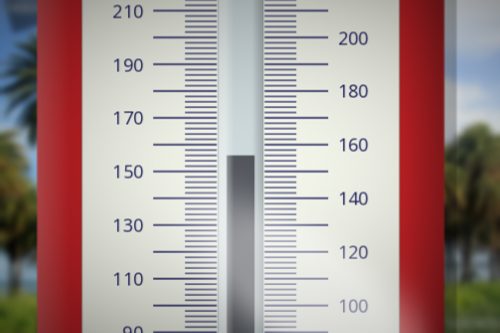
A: mmHg 156
